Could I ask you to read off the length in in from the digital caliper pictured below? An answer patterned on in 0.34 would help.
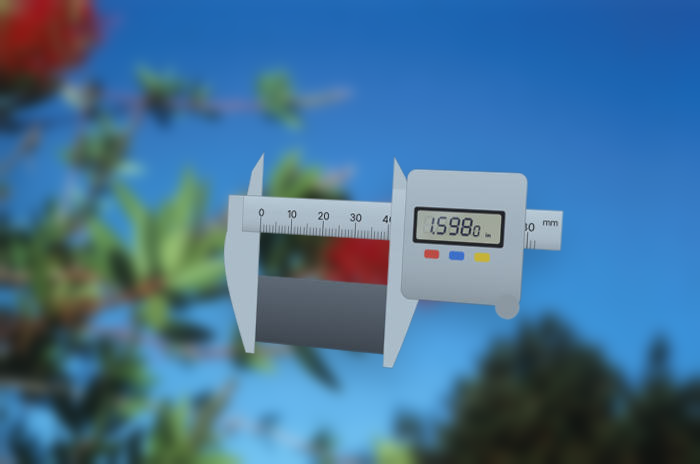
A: in 1.5980
